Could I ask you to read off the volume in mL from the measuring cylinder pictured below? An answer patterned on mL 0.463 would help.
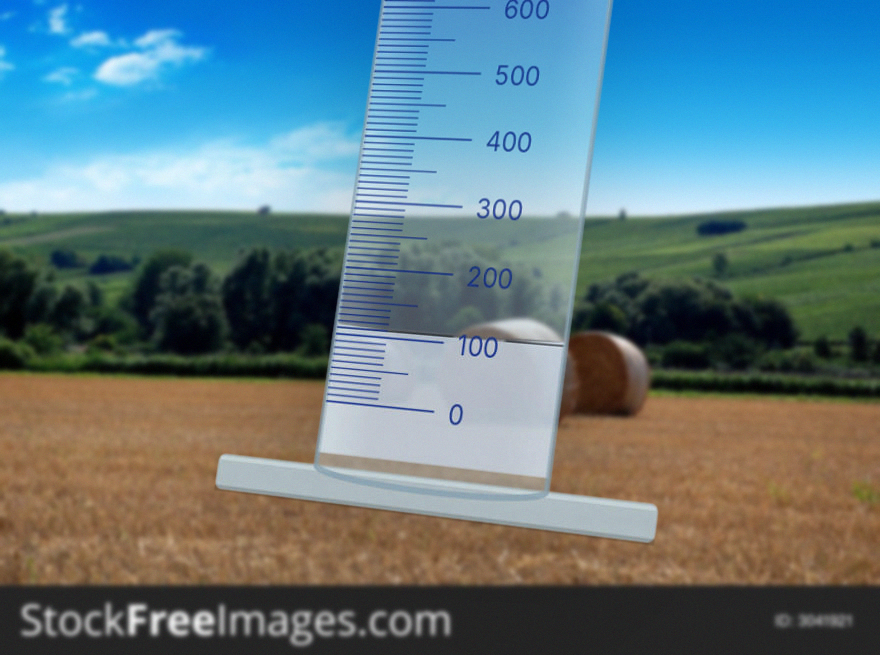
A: mL 110
